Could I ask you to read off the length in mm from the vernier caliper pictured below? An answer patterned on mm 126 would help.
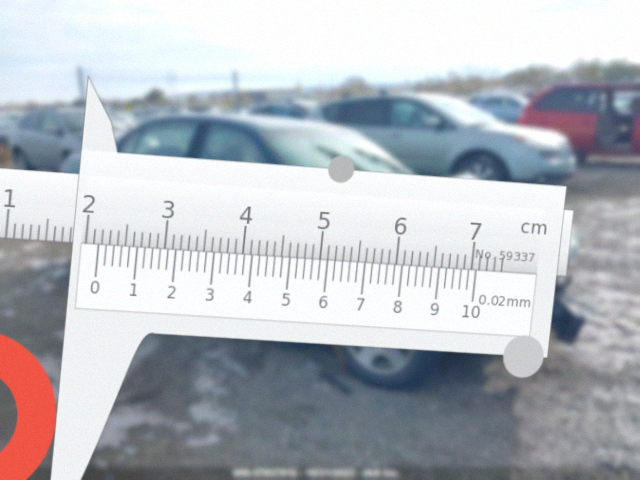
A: mm 21.6
